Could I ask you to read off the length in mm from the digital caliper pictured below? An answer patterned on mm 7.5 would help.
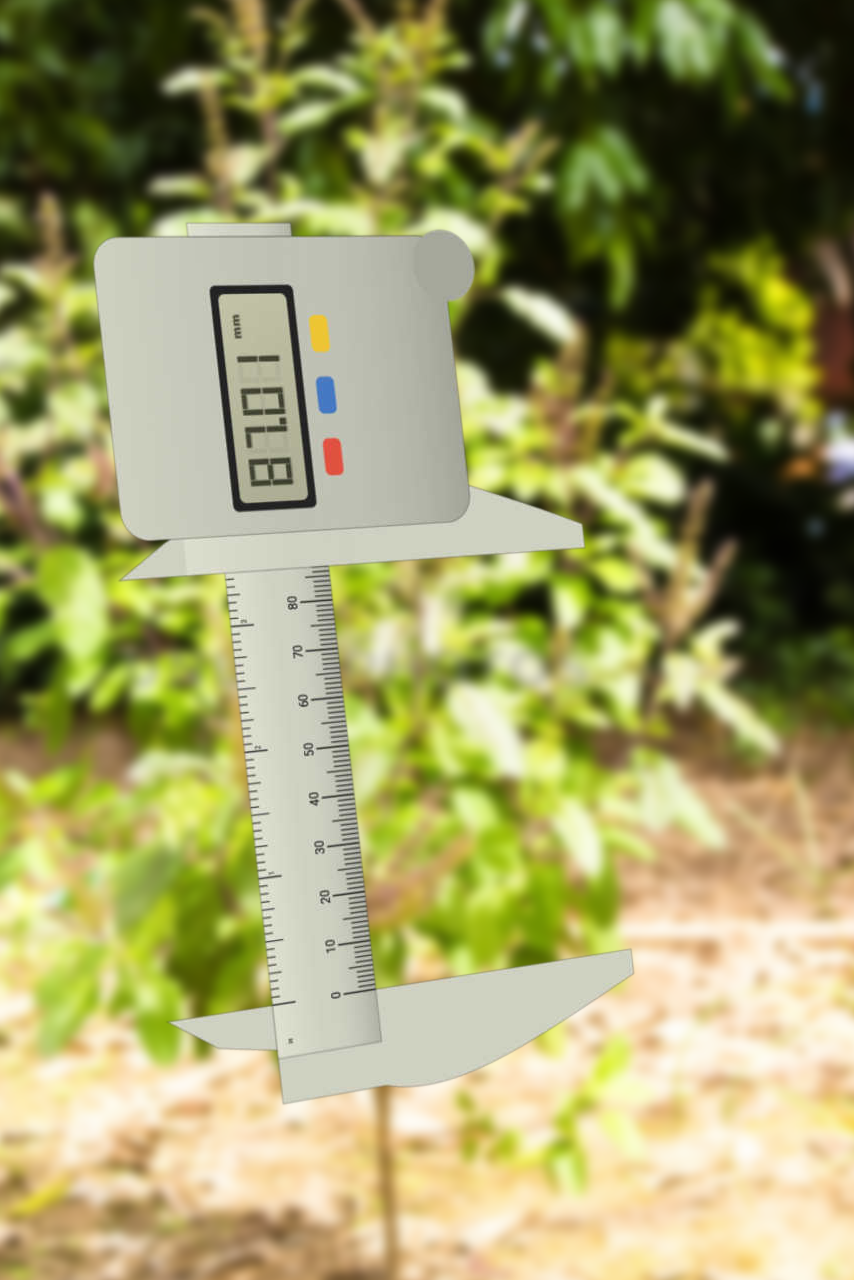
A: mm 87.01
